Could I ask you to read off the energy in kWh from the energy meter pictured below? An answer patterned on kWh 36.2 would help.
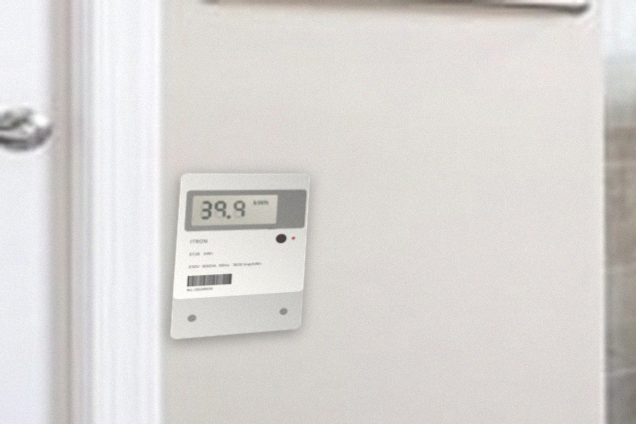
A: kWh 39.9
